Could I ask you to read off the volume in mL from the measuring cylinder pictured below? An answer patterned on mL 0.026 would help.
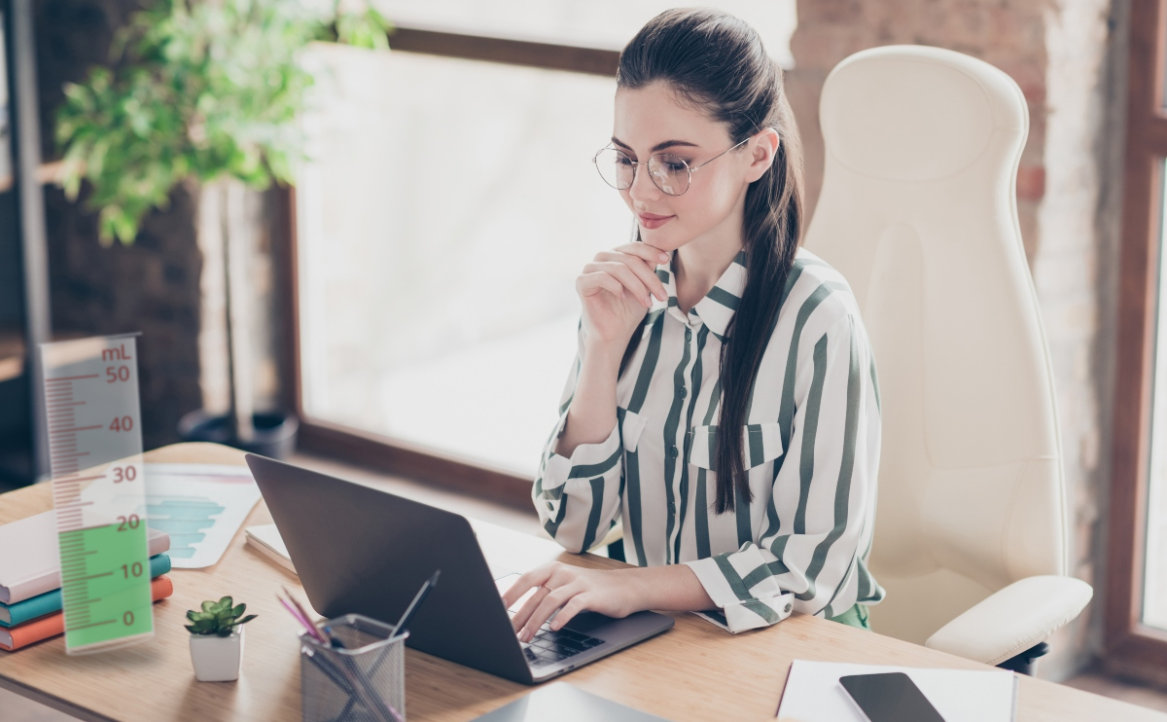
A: mL 20
